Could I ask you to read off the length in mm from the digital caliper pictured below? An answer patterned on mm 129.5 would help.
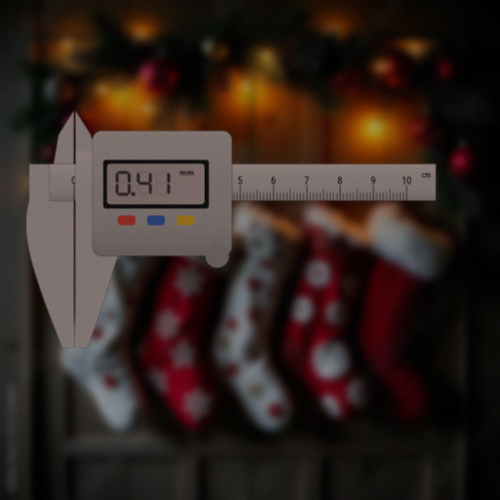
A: mm 0.41
